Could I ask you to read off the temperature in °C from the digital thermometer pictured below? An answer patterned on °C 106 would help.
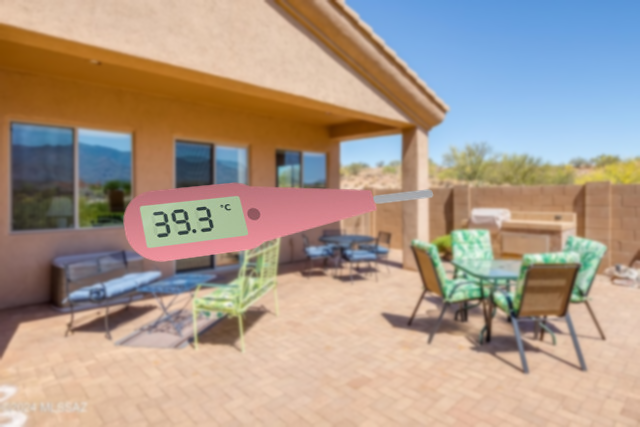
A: °C 39.3
